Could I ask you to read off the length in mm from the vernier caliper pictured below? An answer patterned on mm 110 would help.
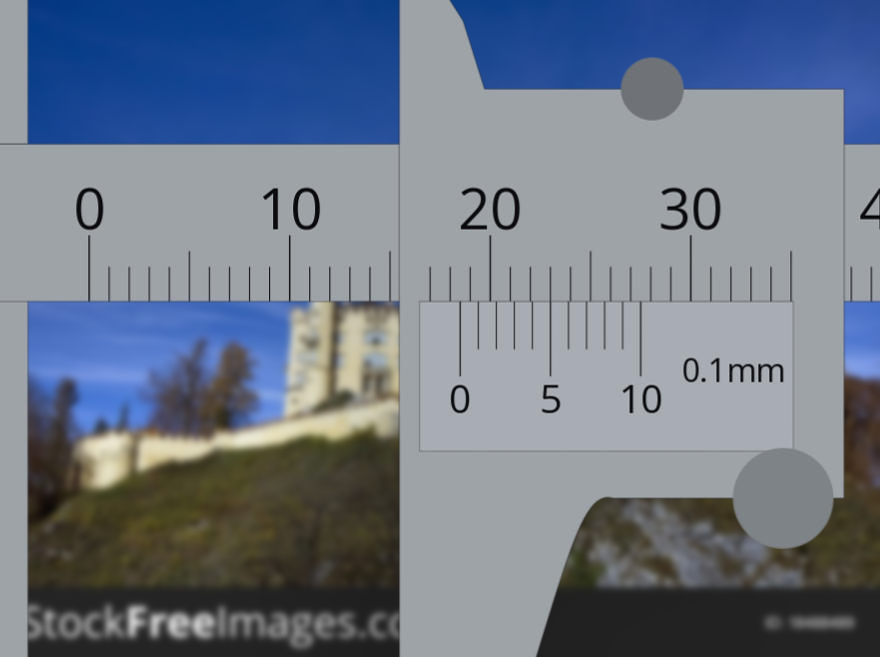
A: mm 18.5
